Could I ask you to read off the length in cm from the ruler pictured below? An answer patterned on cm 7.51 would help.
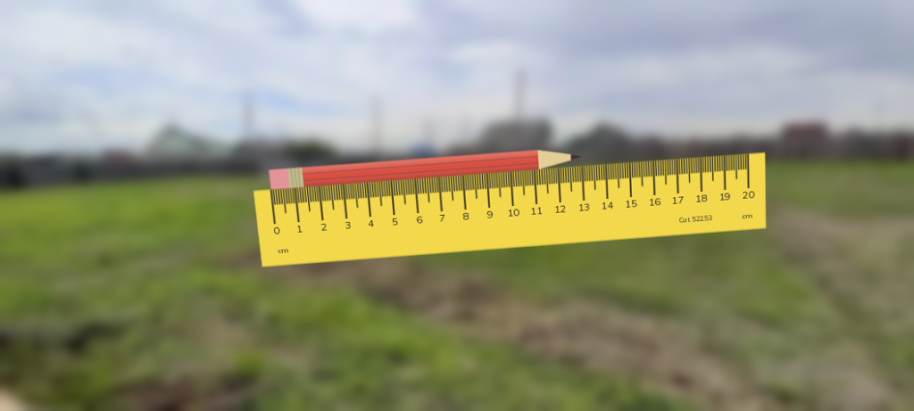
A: cm 13
